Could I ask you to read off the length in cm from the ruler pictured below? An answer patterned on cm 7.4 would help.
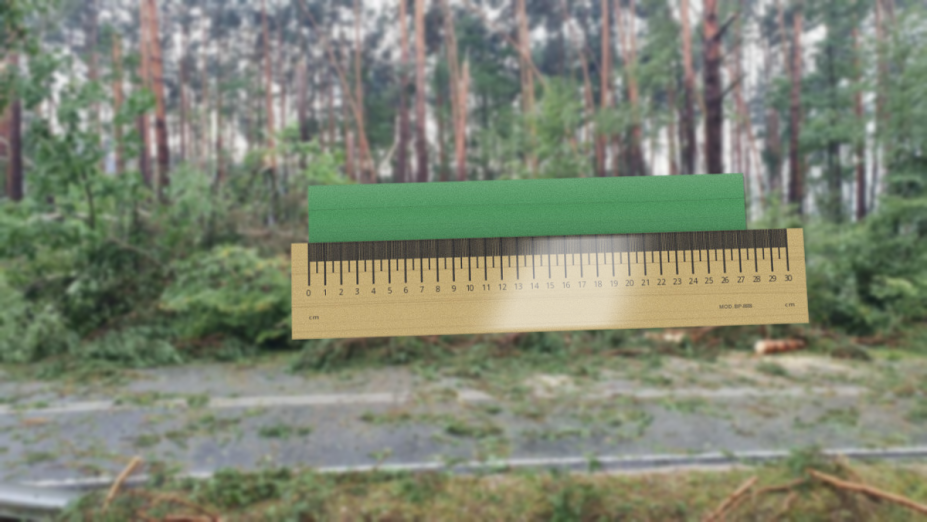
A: cm 27.5
